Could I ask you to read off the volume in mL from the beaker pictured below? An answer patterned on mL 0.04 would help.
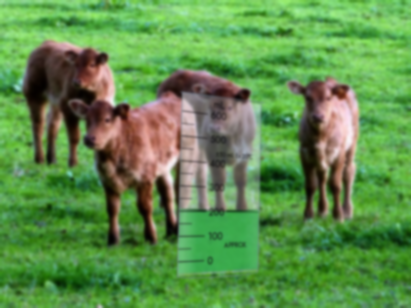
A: mL 200
